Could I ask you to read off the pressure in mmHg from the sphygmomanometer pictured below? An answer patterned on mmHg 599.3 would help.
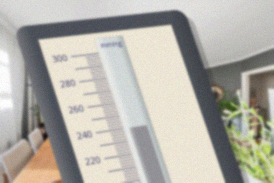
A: mmHg 240
